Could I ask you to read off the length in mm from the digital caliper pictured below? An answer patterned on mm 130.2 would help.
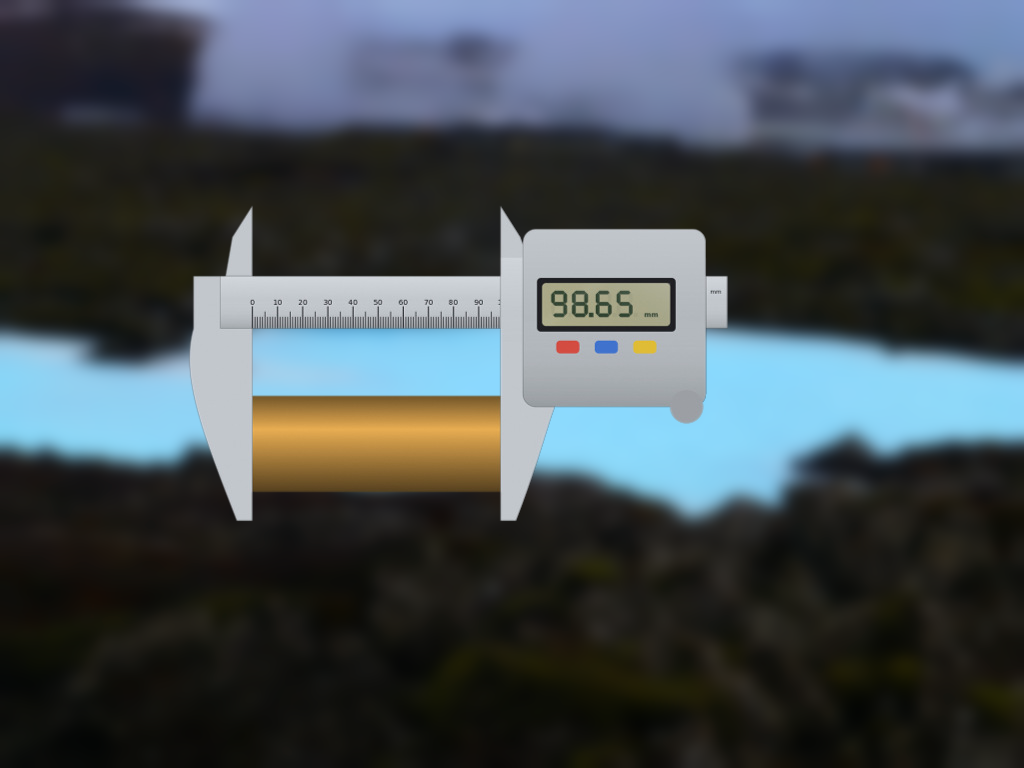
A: mm 98.65
